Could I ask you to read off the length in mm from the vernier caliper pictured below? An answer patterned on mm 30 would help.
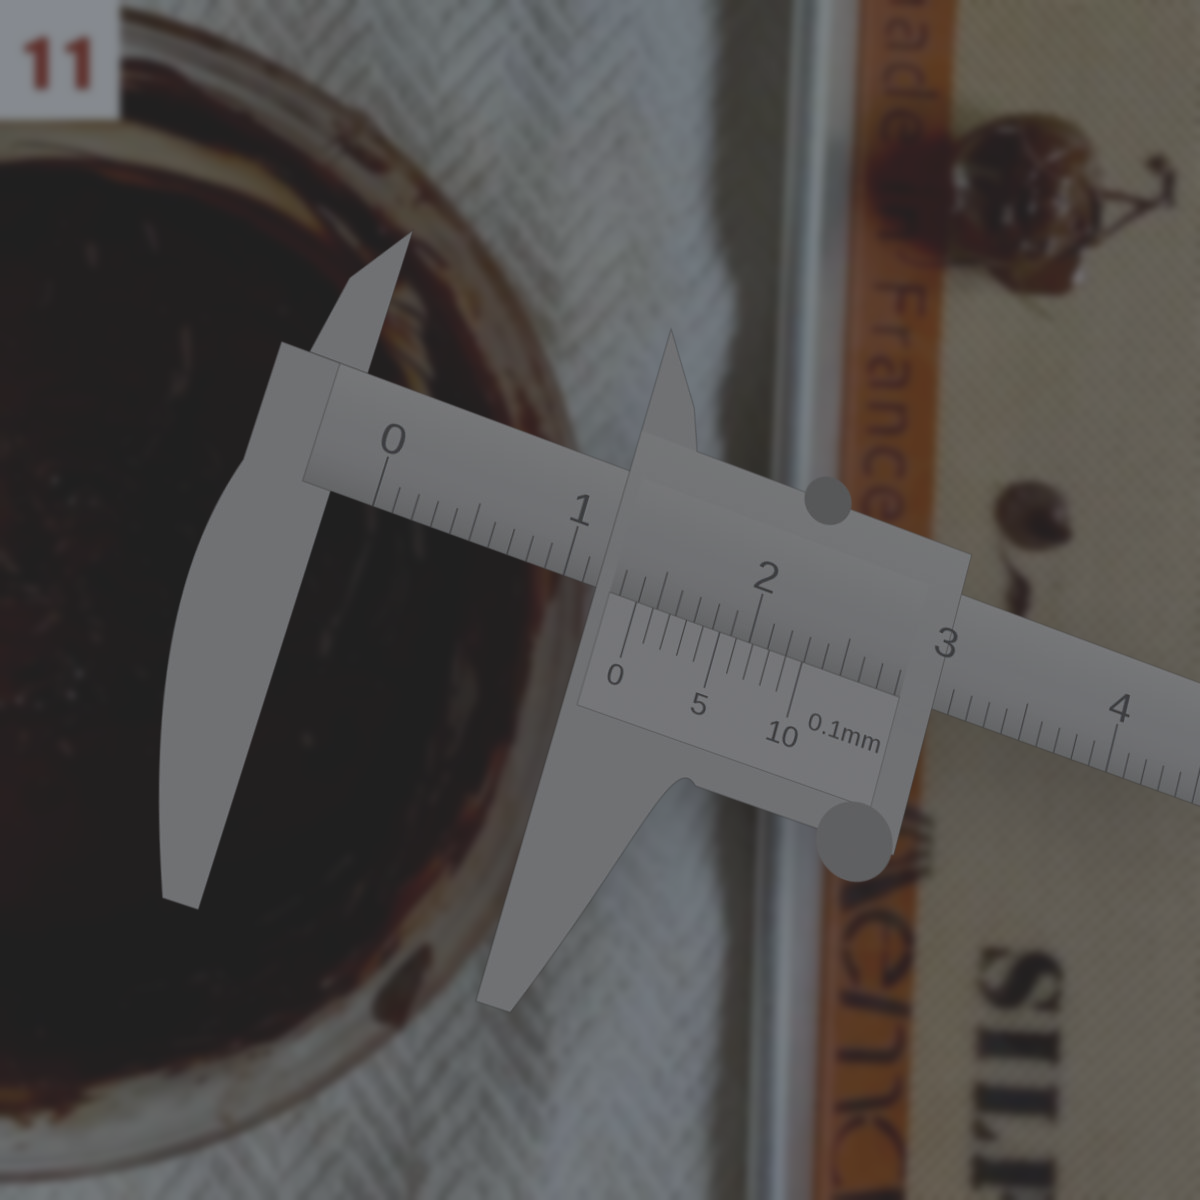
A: mm 13.9
